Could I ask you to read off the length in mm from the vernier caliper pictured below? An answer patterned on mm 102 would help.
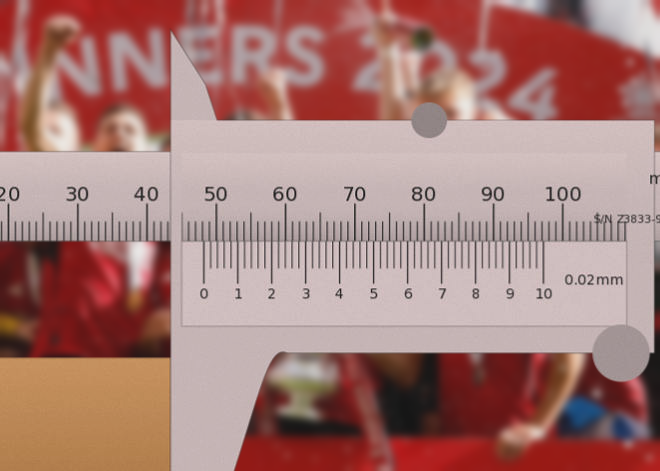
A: mm 48.2
